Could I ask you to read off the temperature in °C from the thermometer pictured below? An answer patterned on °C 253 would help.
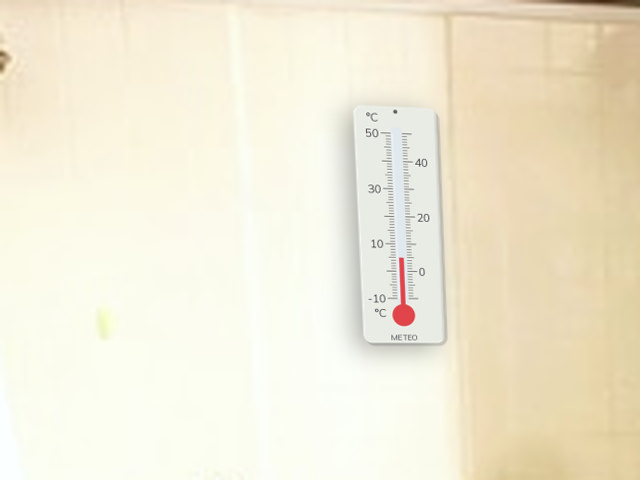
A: °C 5
